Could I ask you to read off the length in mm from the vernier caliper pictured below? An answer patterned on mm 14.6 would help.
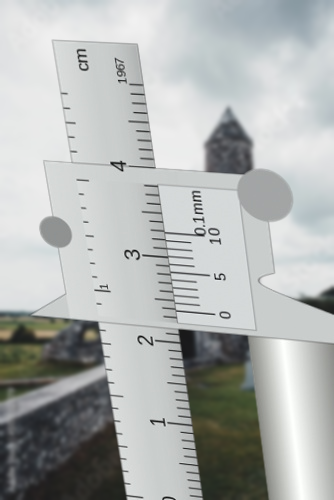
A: mm 23.8
